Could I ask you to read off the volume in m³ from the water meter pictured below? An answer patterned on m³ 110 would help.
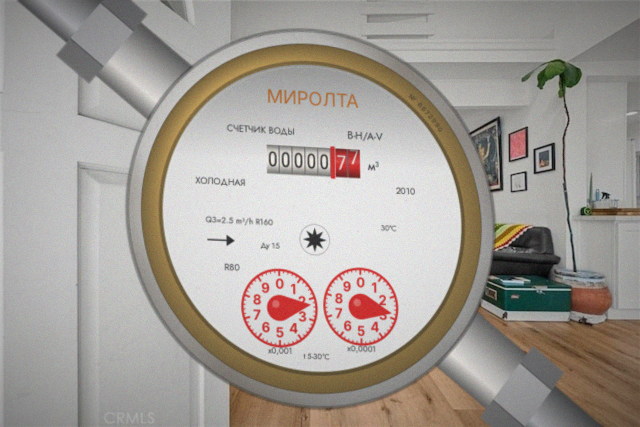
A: m³ 0.7722
